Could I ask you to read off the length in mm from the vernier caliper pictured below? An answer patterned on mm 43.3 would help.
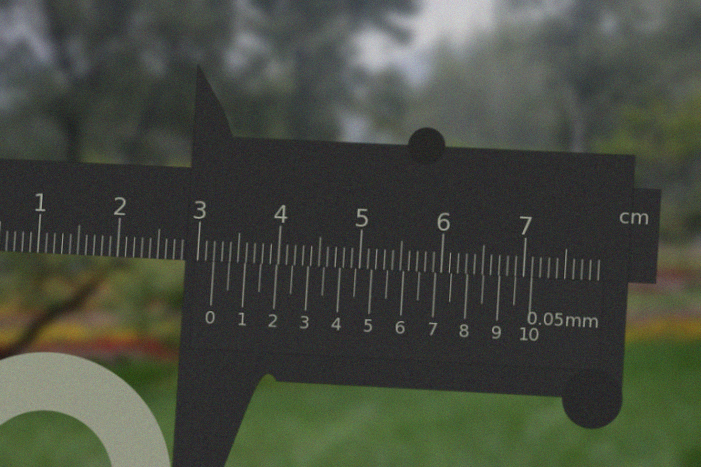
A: mm 32.0
